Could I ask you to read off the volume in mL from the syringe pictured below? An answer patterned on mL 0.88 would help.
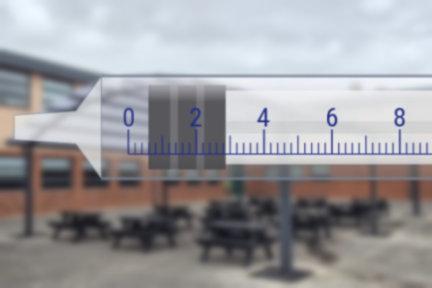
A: mL 0.6
